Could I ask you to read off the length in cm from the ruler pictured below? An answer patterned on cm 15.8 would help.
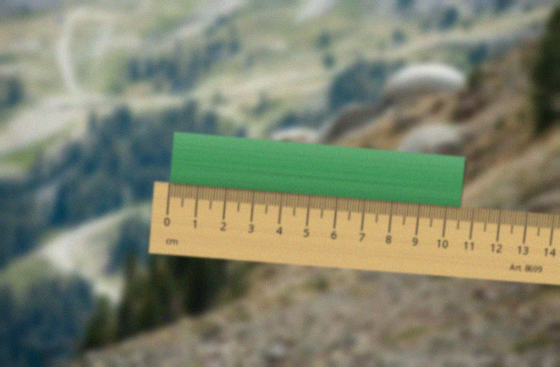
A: cm 10.5
